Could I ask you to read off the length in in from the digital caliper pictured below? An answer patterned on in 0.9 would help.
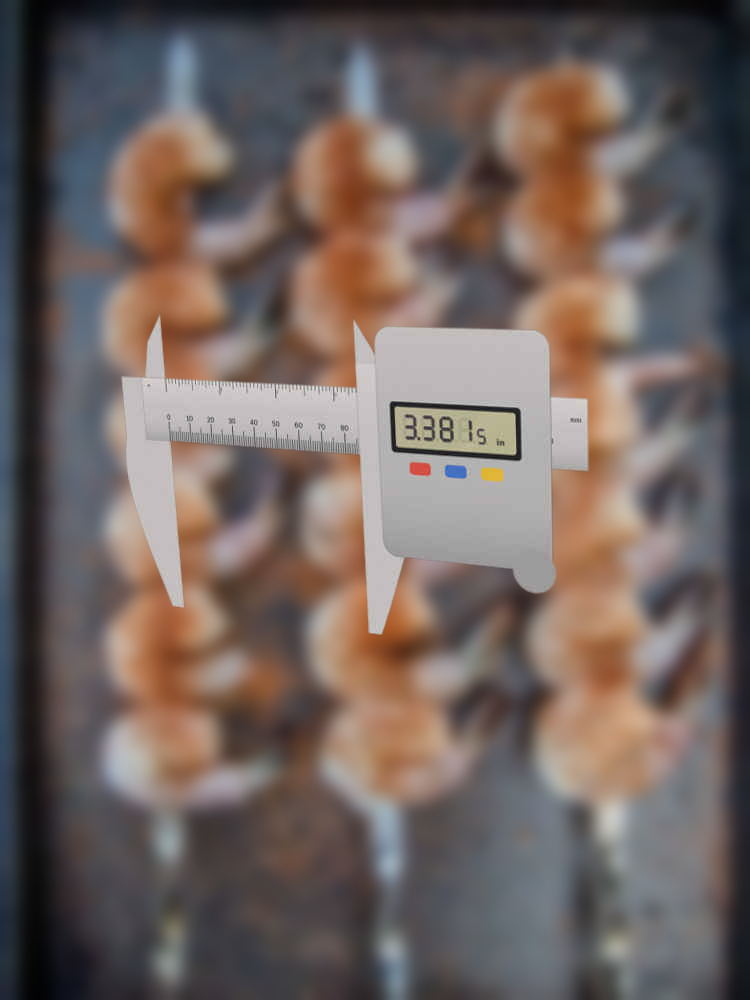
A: in 3.3815
